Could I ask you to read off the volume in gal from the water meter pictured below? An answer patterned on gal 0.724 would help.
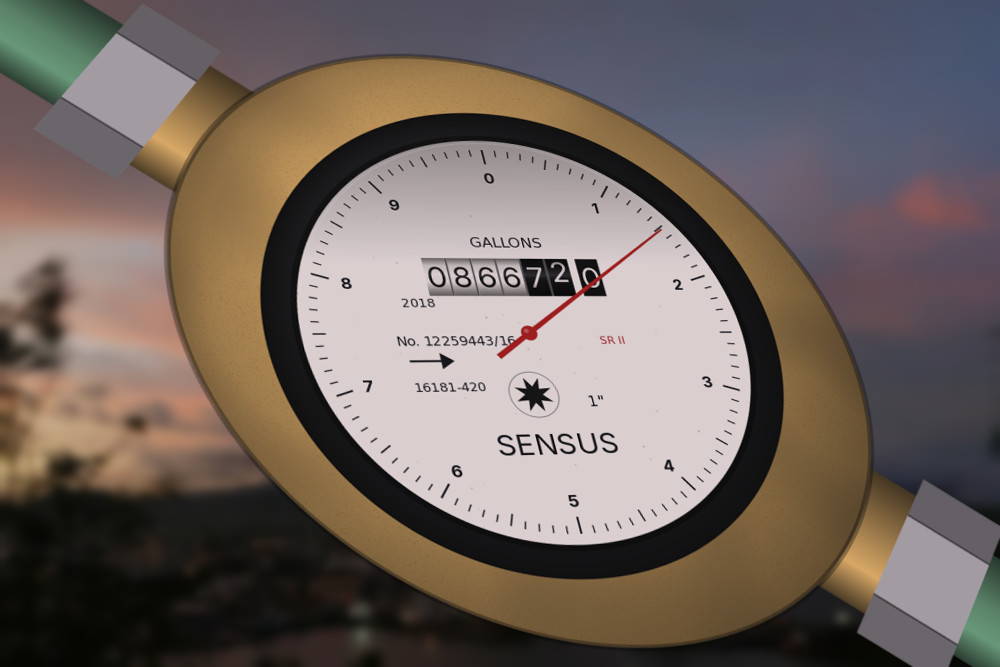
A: gal 866721.5
